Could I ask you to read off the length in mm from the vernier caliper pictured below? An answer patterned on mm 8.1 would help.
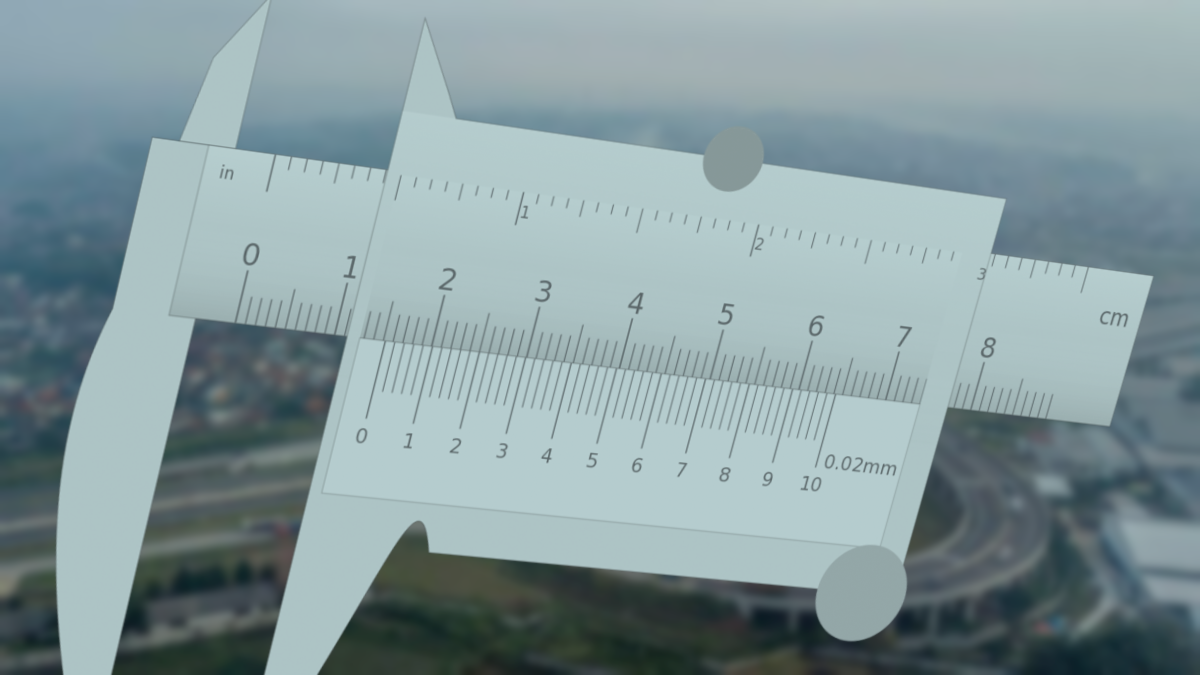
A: mm 15.2
